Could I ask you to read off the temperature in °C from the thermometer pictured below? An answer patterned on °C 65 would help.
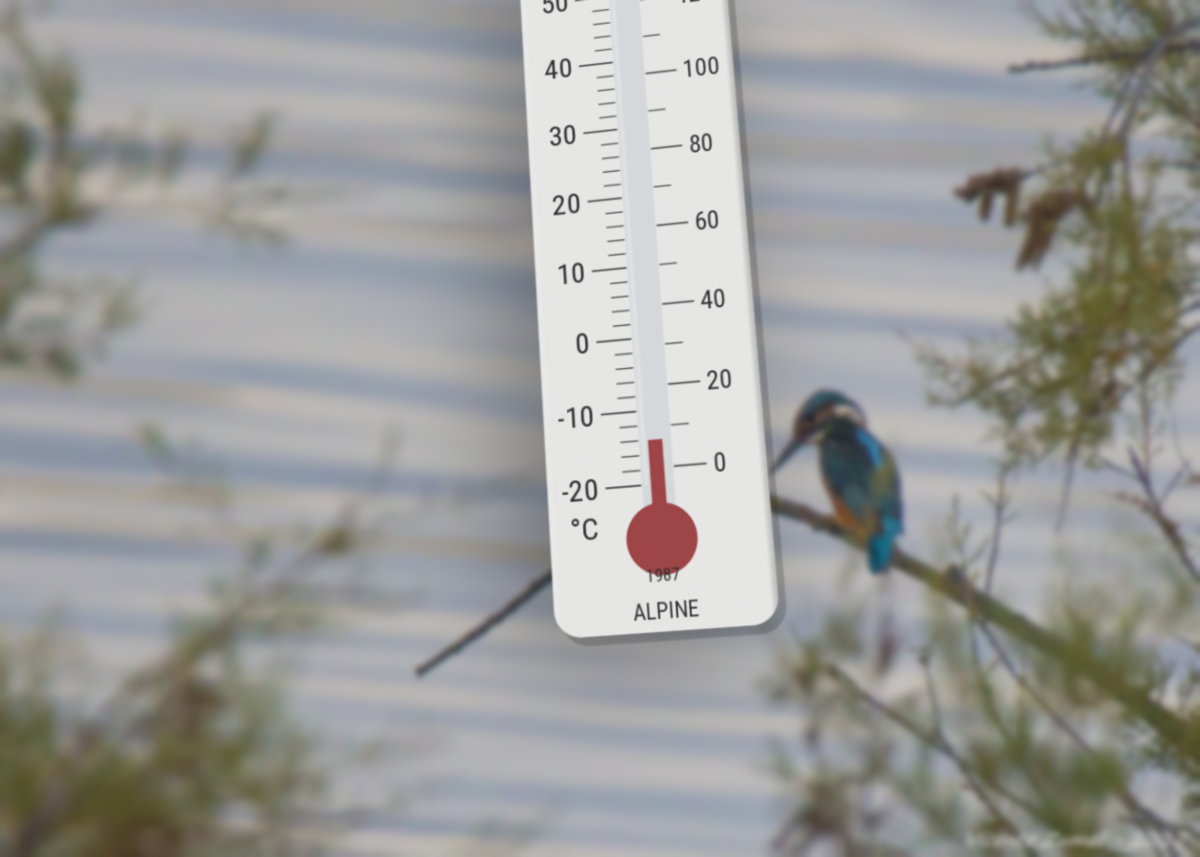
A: °C -14
